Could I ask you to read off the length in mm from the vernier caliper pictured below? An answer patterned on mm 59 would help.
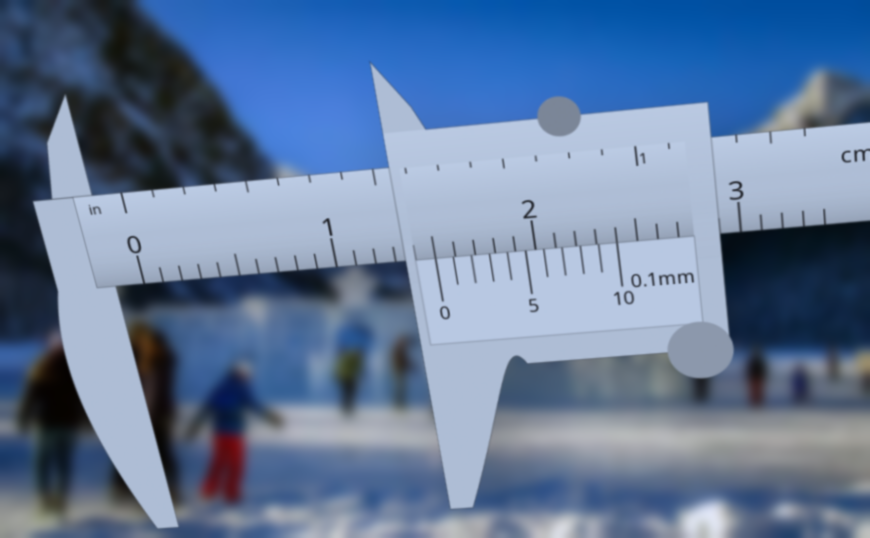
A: mm 15.0
